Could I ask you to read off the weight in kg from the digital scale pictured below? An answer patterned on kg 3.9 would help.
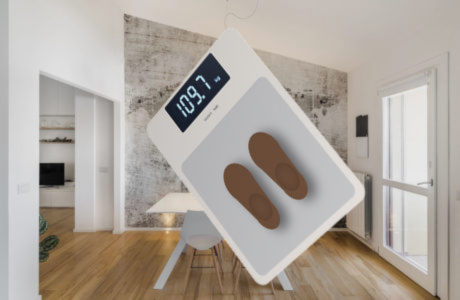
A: kg 109.7
